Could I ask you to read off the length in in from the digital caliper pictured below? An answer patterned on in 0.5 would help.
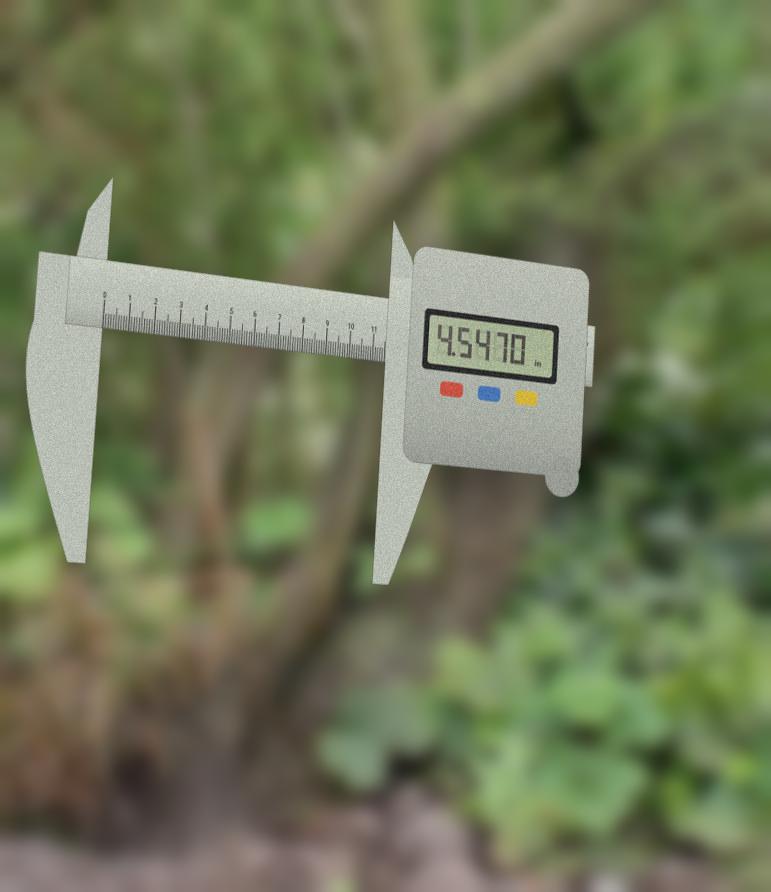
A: in 4.5470
